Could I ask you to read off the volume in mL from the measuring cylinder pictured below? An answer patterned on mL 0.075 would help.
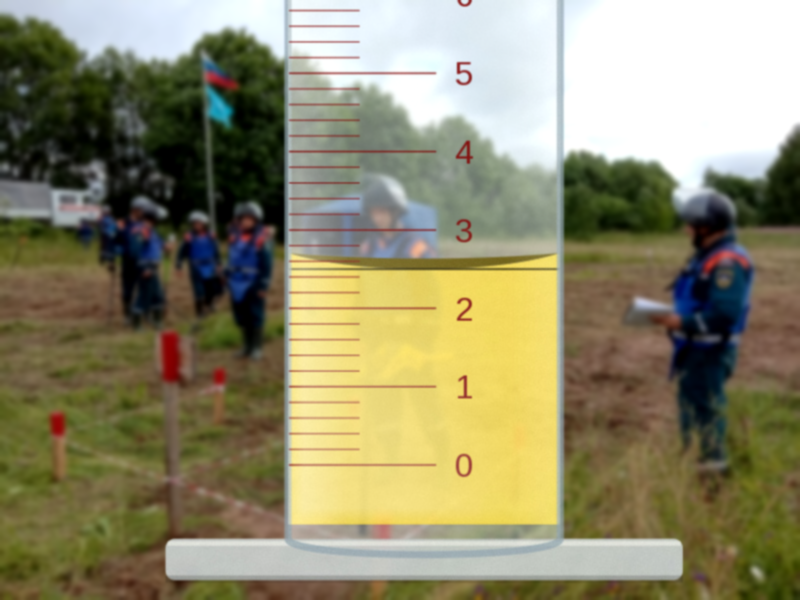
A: mL 2.5
